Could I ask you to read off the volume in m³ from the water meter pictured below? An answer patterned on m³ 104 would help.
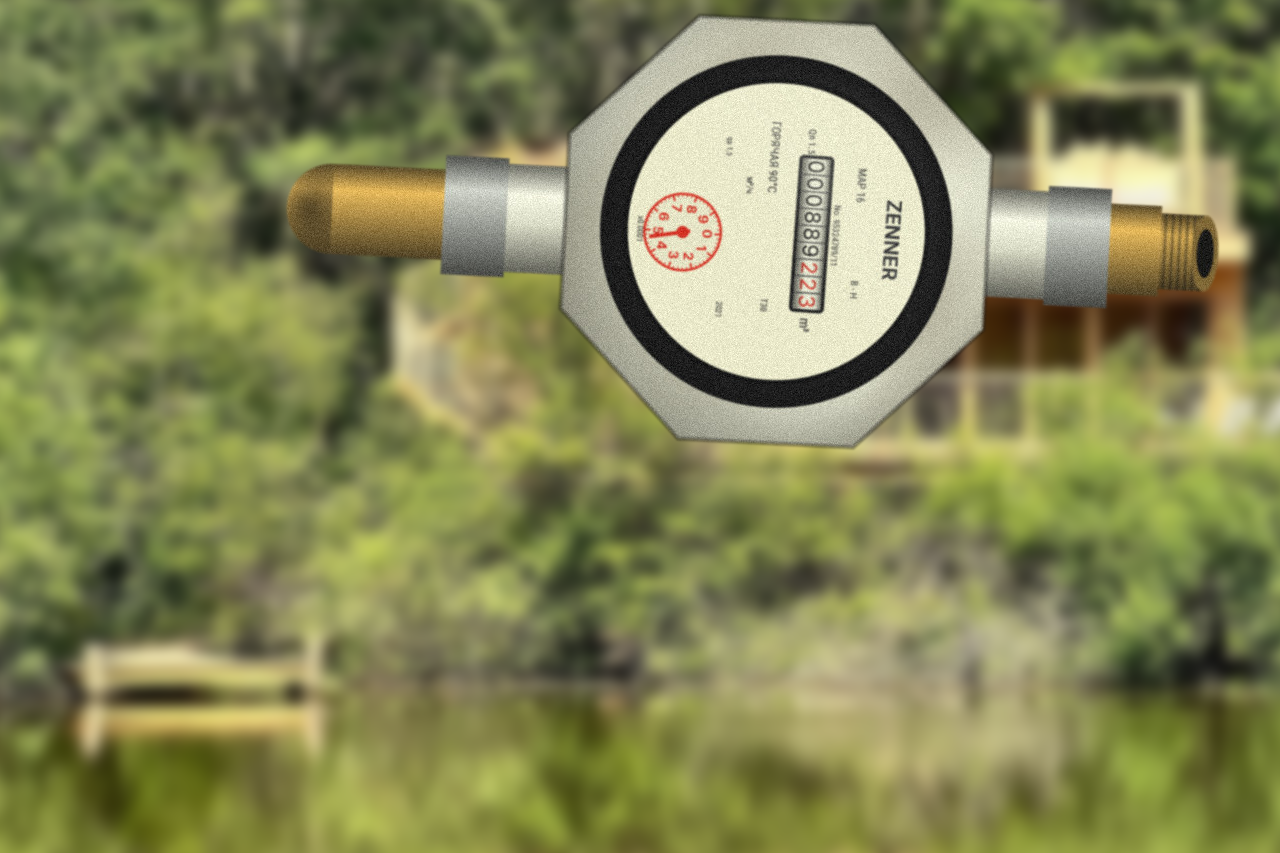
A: m³ 889.2234
